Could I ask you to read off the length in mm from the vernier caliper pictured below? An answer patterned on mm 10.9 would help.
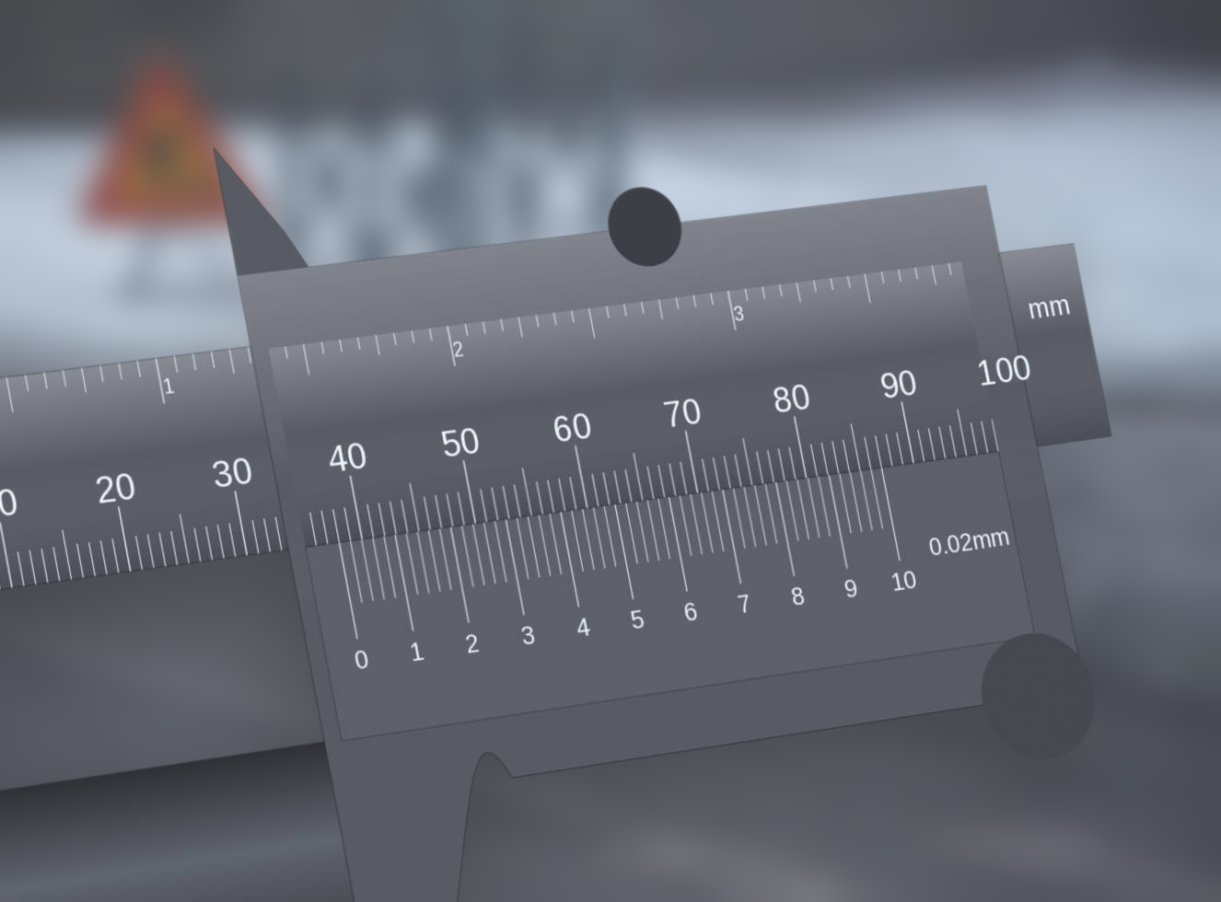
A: mm 38.0
